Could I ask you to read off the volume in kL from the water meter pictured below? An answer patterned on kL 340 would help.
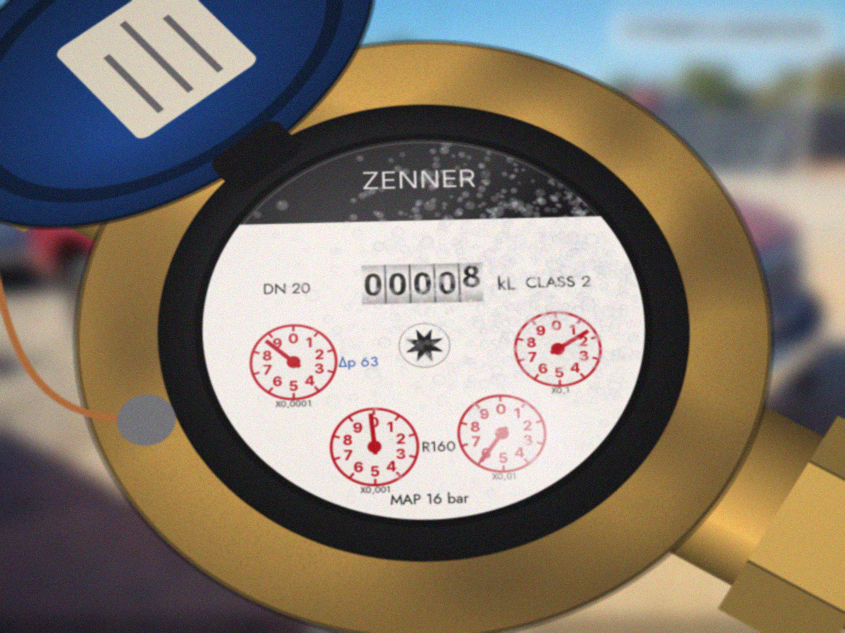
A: kL 8.1598
